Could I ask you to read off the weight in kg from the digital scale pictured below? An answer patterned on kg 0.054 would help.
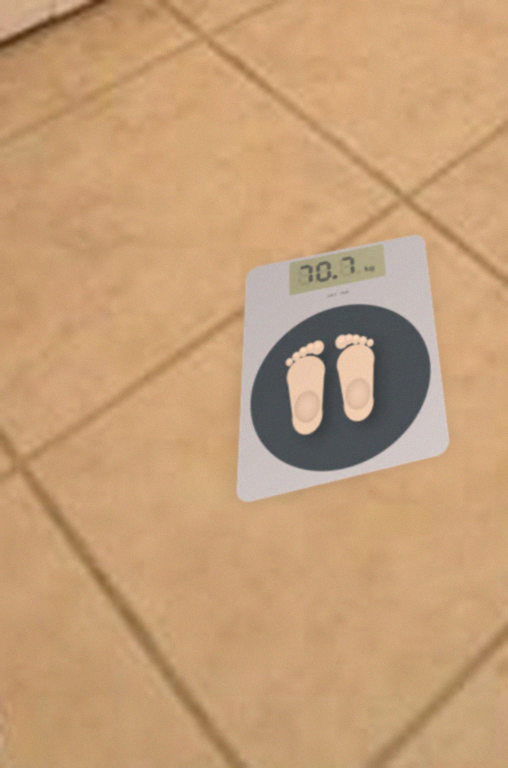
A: kg 70.7
